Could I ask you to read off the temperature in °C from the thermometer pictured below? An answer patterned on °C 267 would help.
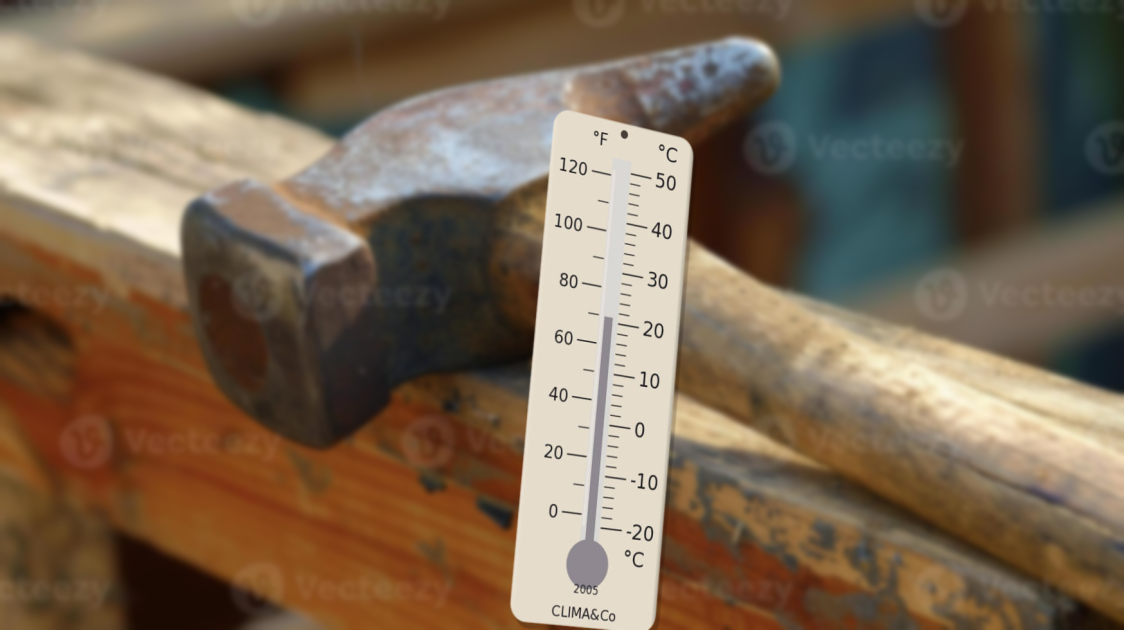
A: °C 21
